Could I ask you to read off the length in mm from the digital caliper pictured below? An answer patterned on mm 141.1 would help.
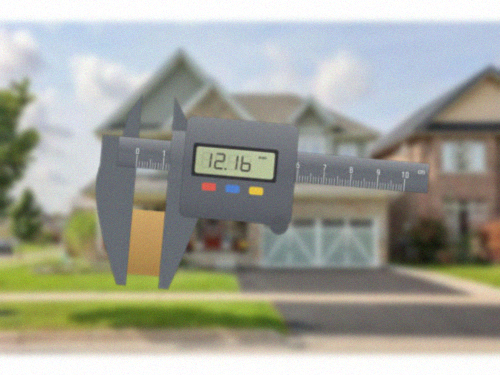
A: mm 12.16
